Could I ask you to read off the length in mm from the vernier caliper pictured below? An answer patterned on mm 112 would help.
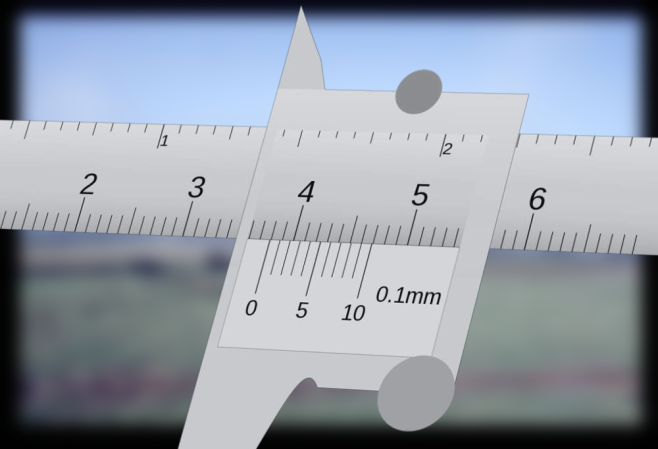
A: mm 37.9
